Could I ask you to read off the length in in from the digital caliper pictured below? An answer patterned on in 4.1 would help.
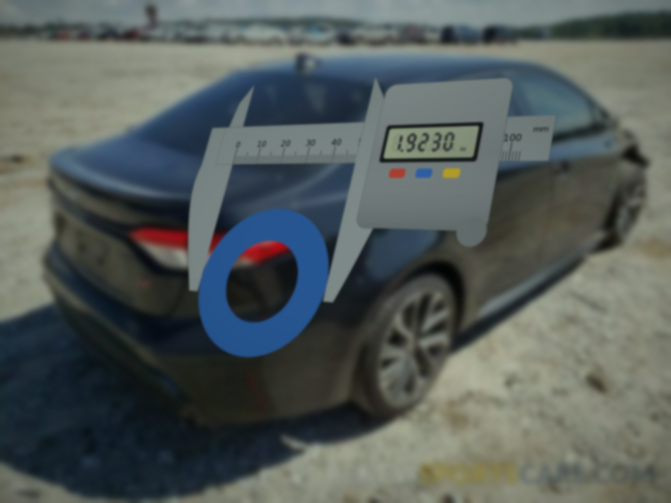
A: in 1.9230
